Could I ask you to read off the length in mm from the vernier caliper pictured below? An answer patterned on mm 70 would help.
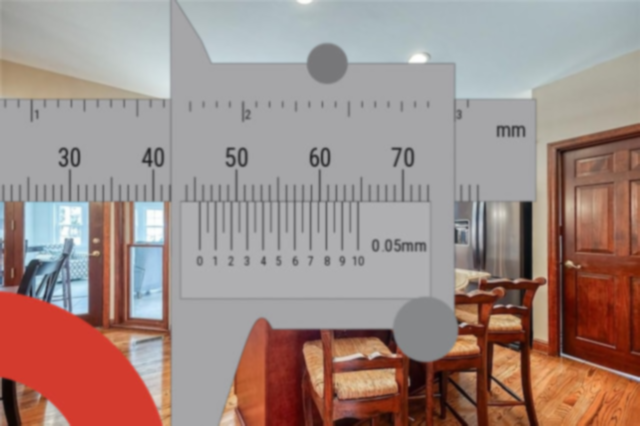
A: mm 45.6
